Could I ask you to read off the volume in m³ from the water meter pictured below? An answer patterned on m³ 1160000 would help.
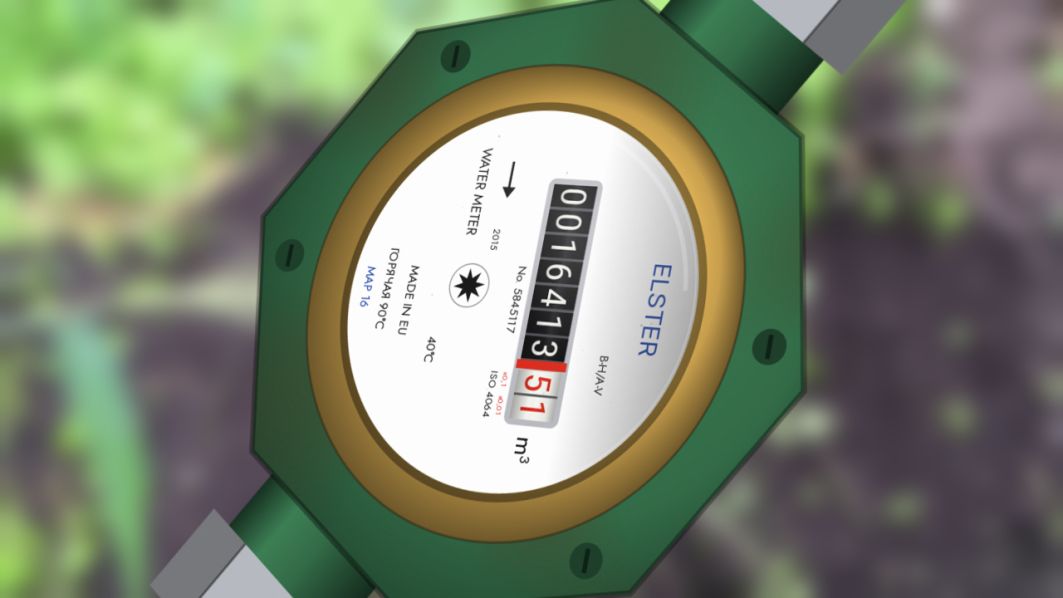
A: m³ 16413.51
